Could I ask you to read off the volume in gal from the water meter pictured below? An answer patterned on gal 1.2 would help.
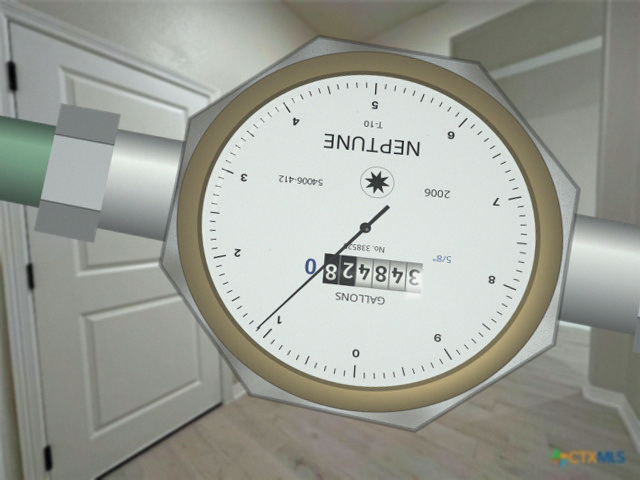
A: gal 3484281.1
